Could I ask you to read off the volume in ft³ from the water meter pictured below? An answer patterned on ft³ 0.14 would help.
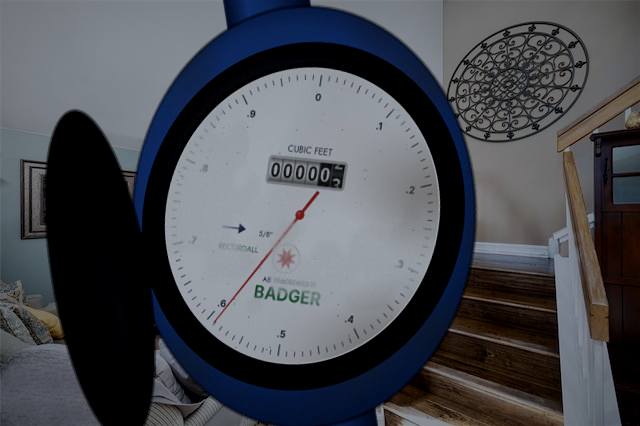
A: ft³ 2.59
